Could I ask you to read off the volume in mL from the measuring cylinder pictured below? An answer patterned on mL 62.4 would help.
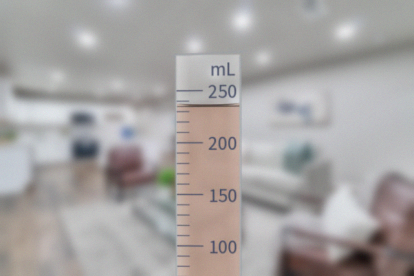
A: mL 235
